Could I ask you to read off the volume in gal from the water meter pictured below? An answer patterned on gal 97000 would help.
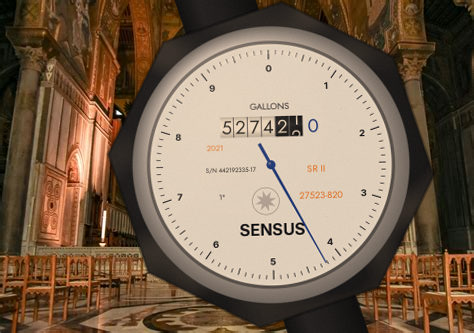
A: gal 5274214.2
